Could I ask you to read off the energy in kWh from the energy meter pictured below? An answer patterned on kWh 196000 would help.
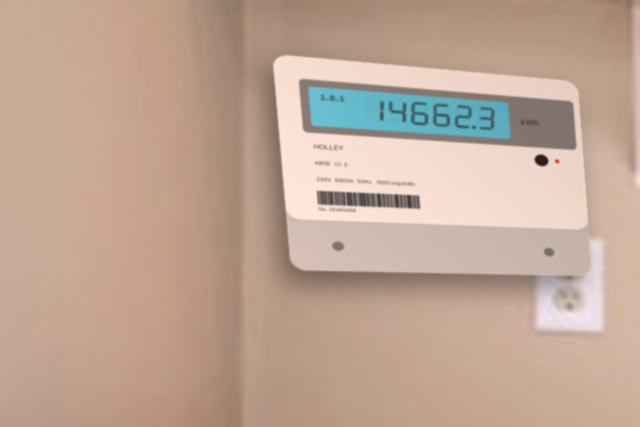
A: kWh 14662.3
